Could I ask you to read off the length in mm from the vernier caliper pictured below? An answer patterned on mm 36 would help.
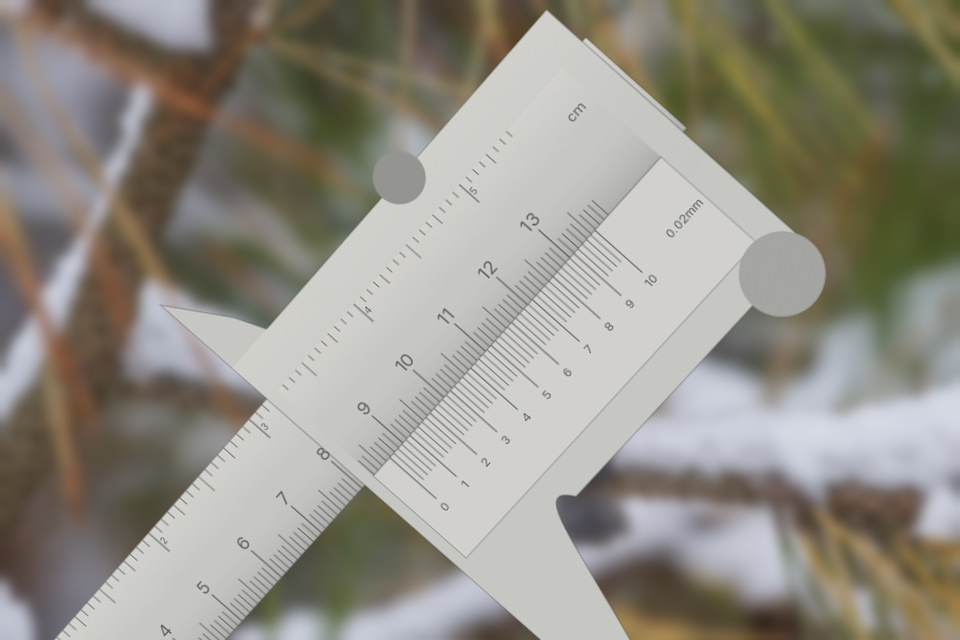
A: mm 86.8
